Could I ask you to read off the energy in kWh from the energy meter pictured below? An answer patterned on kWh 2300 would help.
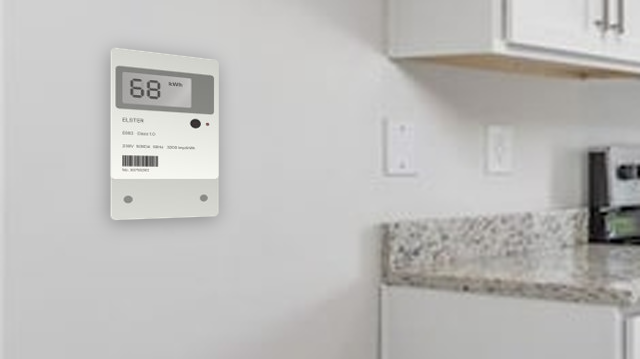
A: kWh 68
